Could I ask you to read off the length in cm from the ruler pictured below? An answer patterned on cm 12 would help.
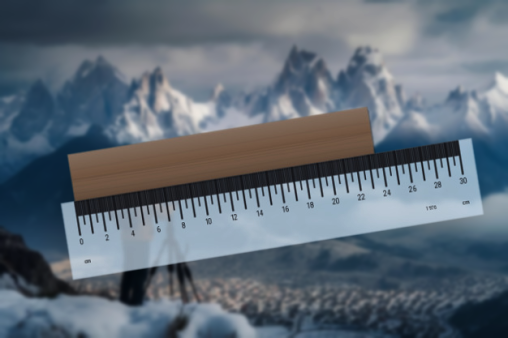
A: cm 23.5
